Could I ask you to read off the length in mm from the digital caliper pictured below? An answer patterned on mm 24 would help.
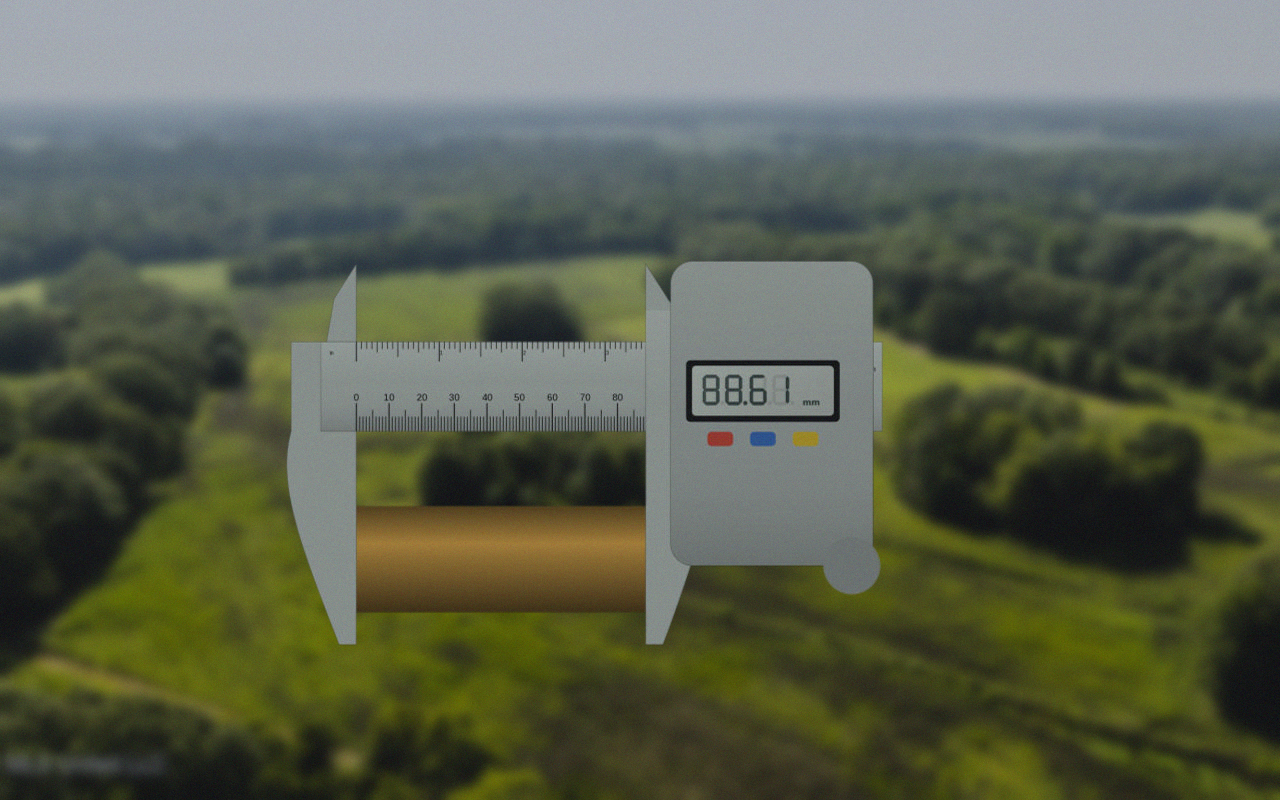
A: mm 88.61
